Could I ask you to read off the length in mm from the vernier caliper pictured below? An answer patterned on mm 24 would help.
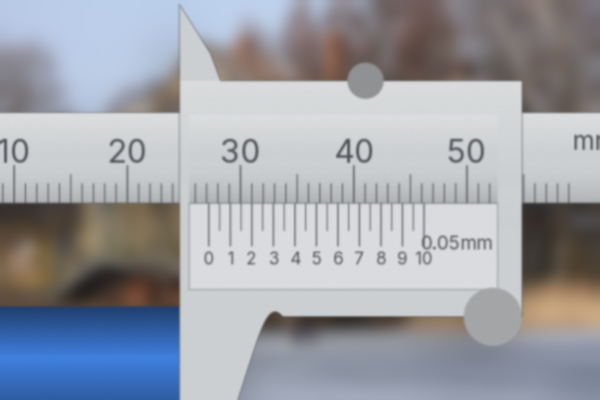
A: mm 27.2
